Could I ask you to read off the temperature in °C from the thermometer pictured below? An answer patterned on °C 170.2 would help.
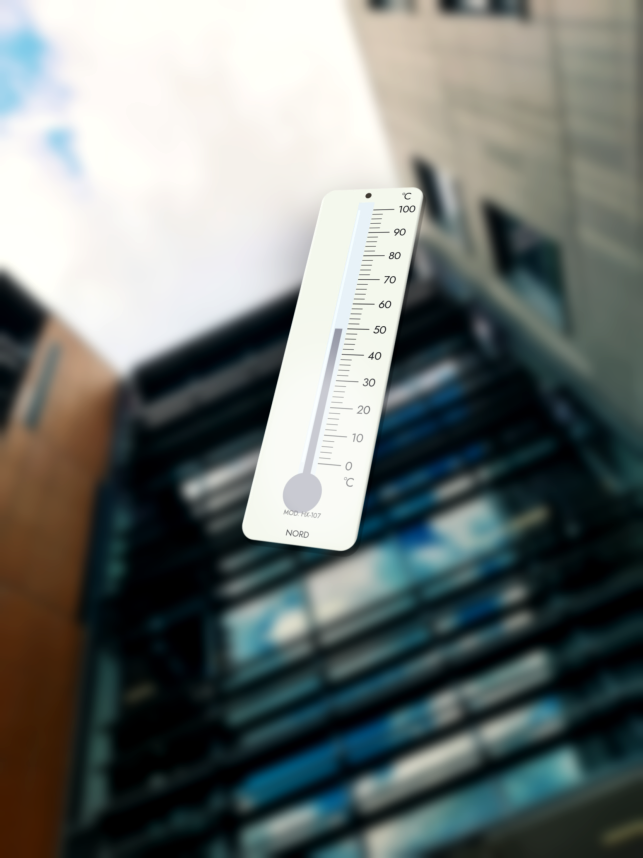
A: °C 50
